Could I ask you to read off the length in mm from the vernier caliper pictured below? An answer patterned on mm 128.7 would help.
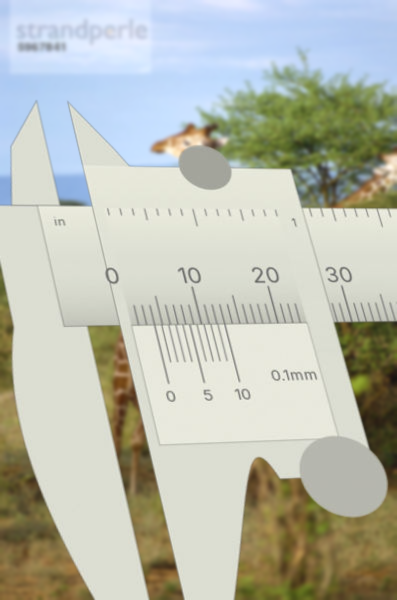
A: mm 4.0
